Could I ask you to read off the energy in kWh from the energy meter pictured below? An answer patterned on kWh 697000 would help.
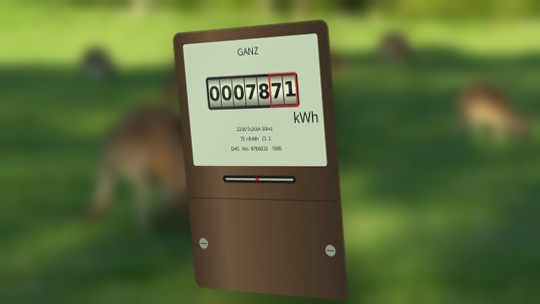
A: kWh 78.71
